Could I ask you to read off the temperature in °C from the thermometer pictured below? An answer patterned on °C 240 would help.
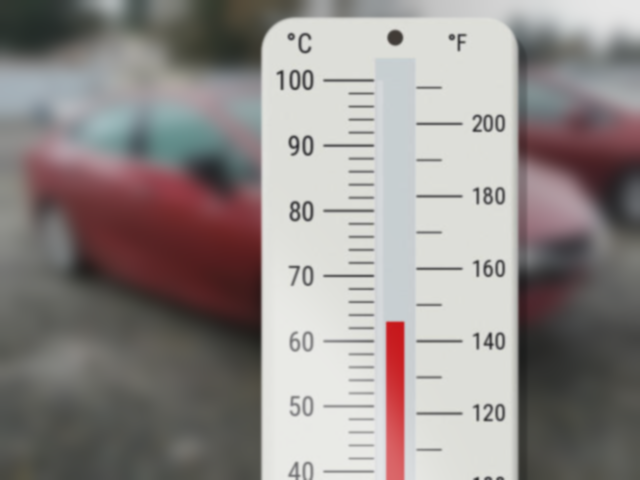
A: °C 63
